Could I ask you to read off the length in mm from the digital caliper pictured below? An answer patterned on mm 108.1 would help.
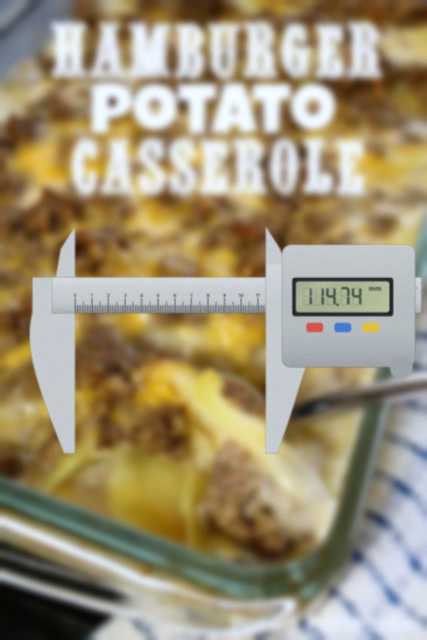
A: mm 114.74
